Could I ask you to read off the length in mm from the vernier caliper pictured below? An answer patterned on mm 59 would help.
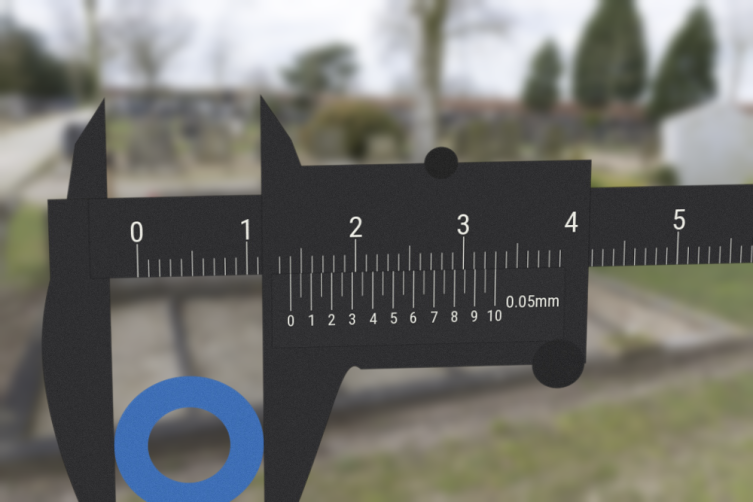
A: mm 14.0
